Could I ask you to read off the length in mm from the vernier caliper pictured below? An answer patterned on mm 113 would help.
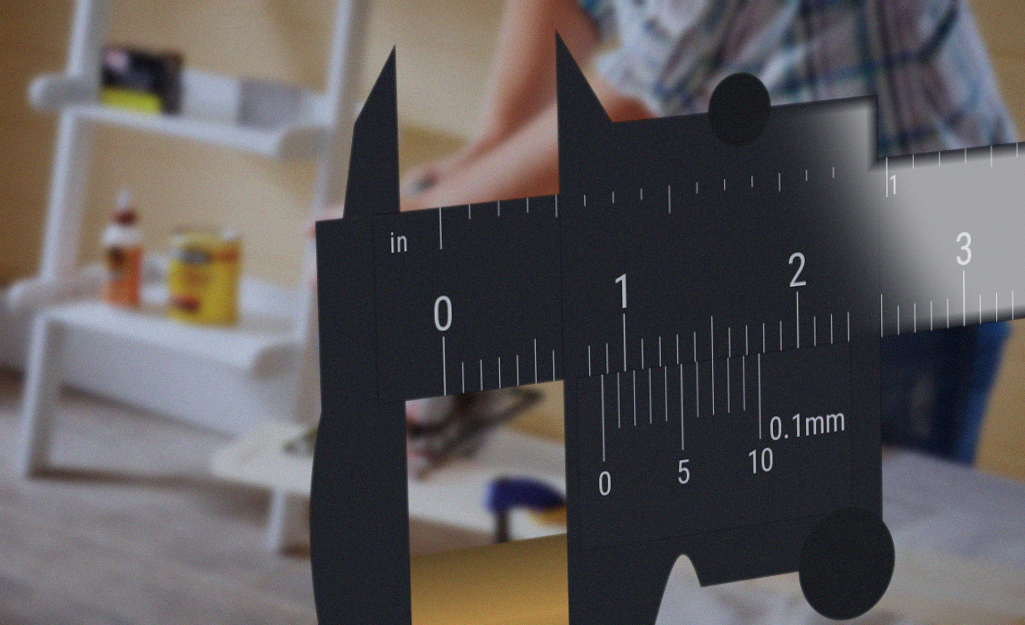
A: mm 8.7
